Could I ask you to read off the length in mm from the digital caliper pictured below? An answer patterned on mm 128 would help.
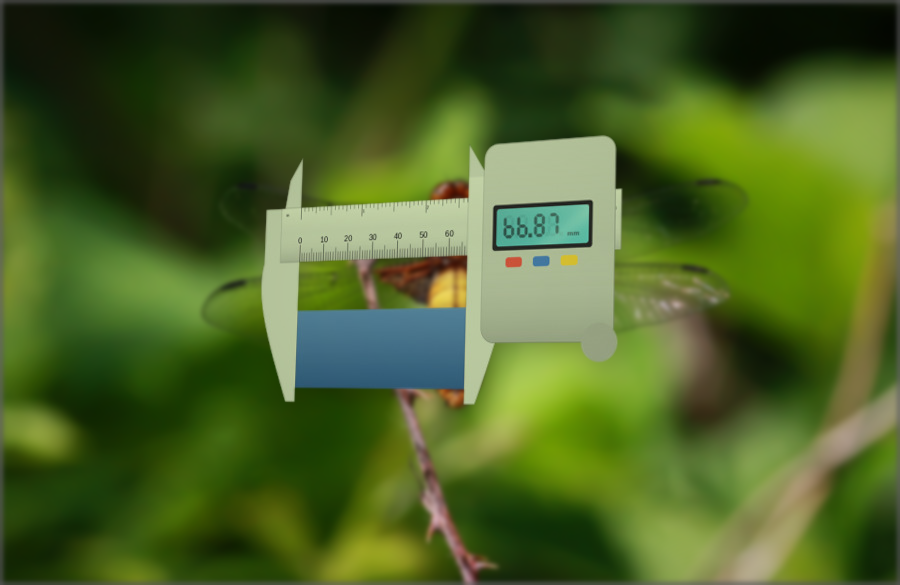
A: mm 66.87
